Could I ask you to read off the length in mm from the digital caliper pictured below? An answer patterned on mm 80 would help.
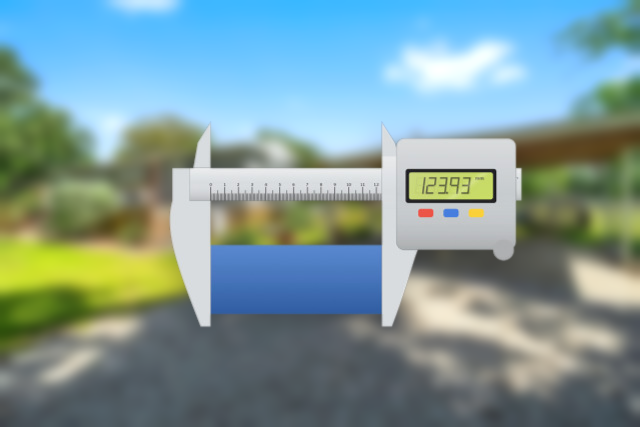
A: mm 123.93
